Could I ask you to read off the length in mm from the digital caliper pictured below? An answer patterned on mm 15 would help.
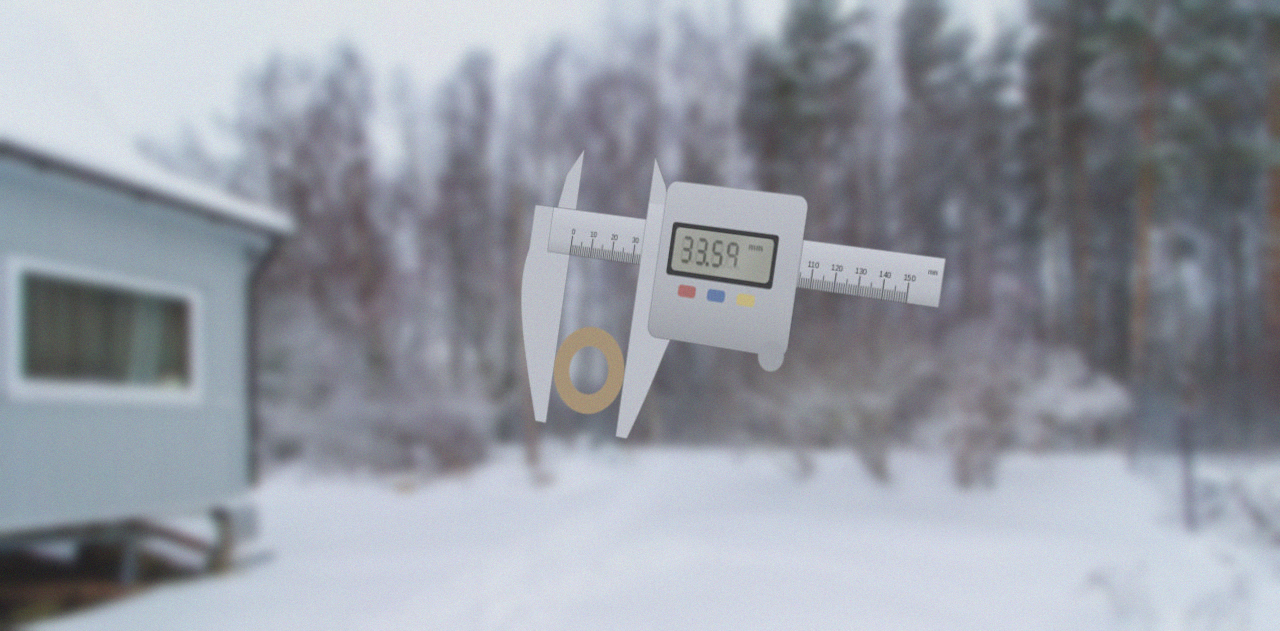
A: mm 33.59
